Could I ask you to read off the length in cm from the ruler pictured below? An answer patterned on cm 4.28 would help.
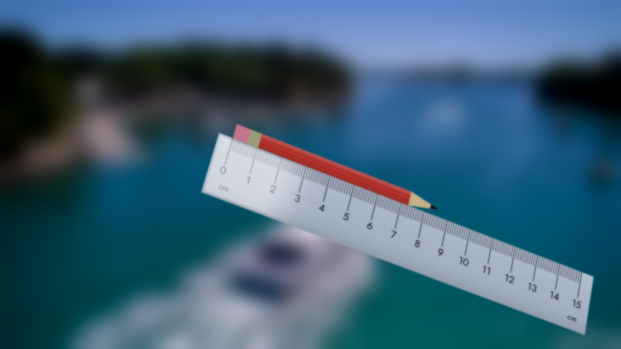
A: cm 8.5
